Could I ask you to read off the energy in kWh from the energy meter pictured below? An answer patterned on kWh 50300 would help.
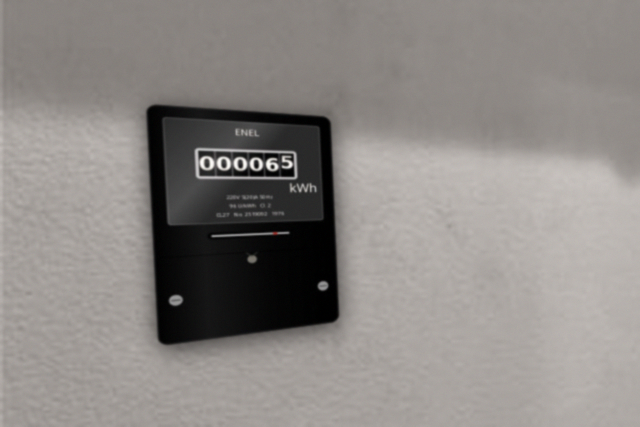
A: kWh 65
